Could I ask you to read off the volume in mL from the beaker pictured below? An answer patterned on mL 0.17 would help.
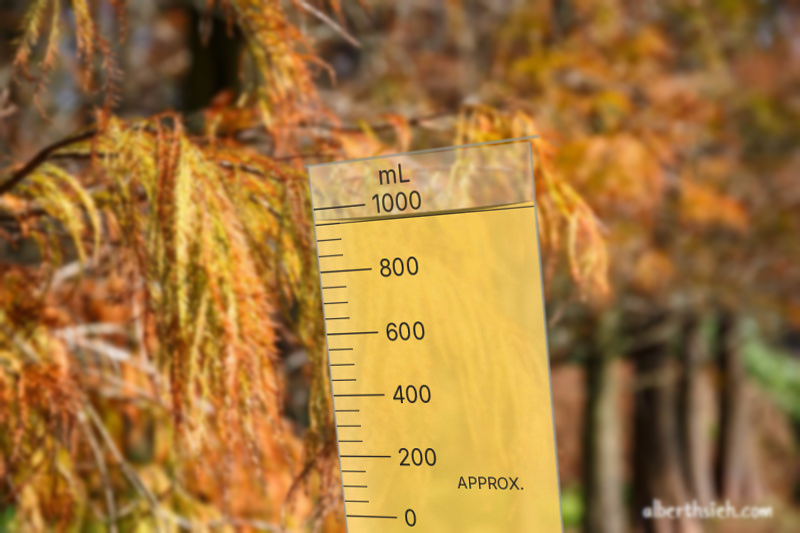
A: mL 950
